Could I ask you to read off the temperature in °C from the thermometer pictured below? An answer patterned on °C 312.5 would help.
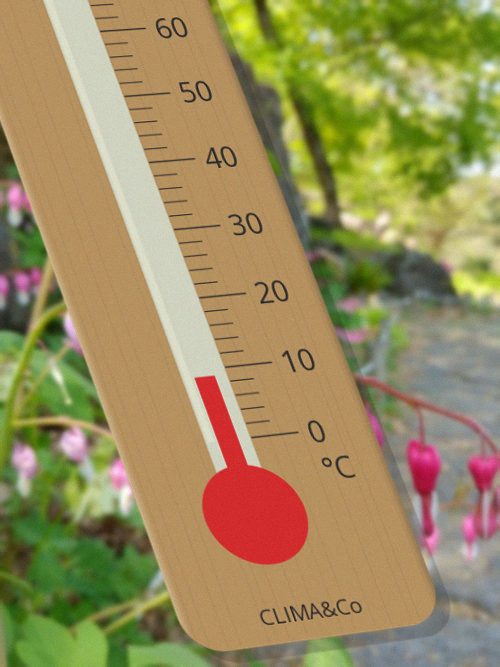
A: °C 9
